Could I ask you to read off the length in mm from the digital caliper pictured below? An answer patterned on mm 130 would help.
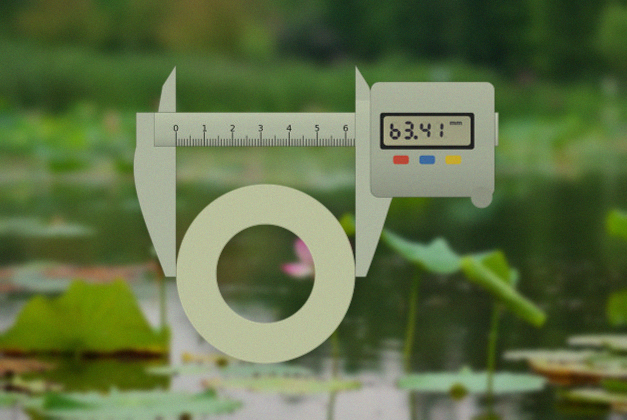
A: mm 63.41
